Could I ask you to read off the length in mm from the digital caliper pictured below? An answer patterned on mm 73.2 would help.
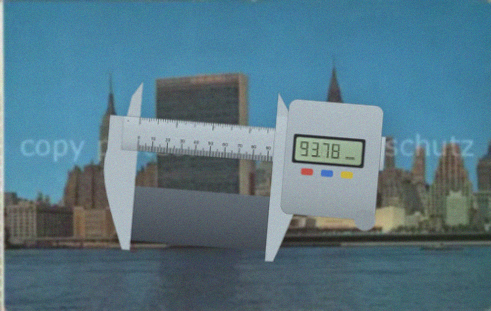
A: mm 93.78
